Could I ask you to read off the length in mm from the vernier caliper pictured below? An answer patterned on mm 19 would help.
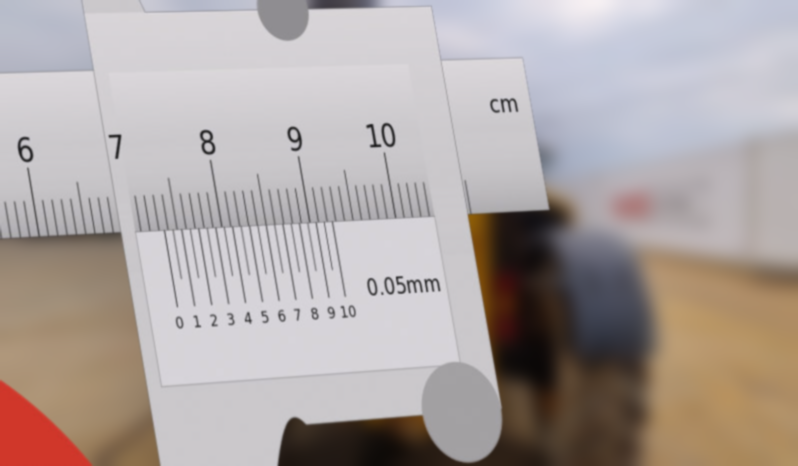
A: mm 73.6
